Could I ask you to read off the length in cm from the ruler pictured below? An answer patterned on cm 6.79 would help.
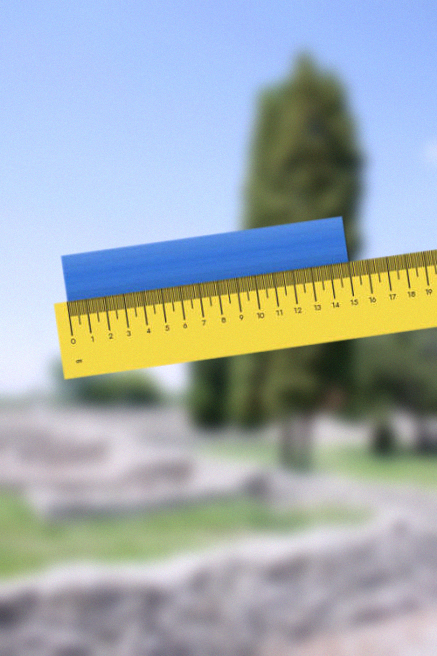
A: cm 15
